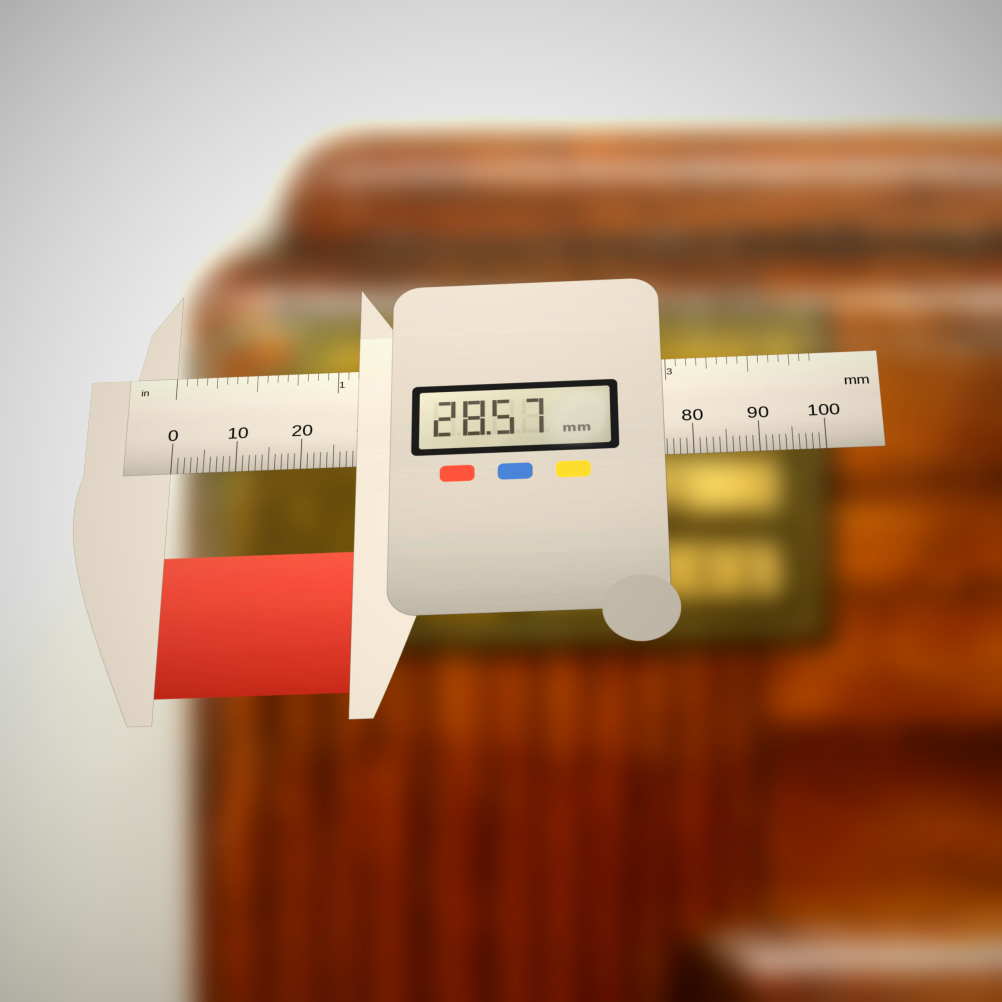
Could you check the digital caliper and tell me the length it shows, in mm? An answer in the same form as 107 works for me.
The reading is 28.57
